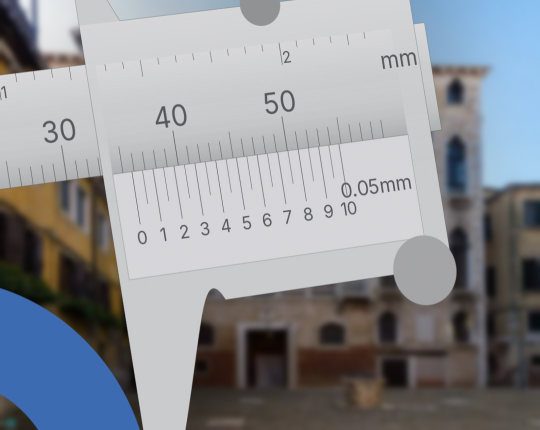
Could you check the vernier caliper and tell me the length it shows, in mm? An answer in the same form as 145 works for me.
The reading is 35.8
